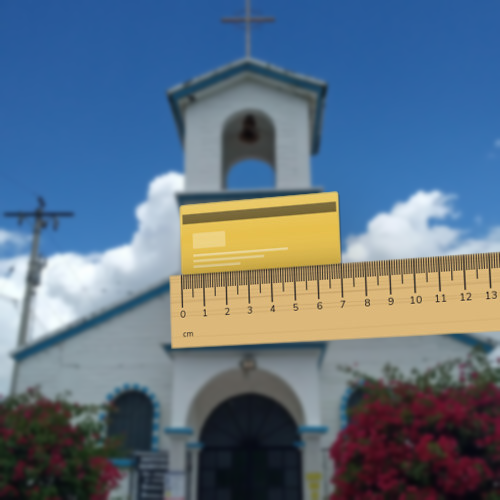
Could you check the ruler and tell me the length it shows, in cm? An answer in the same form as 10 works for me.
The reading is 7
